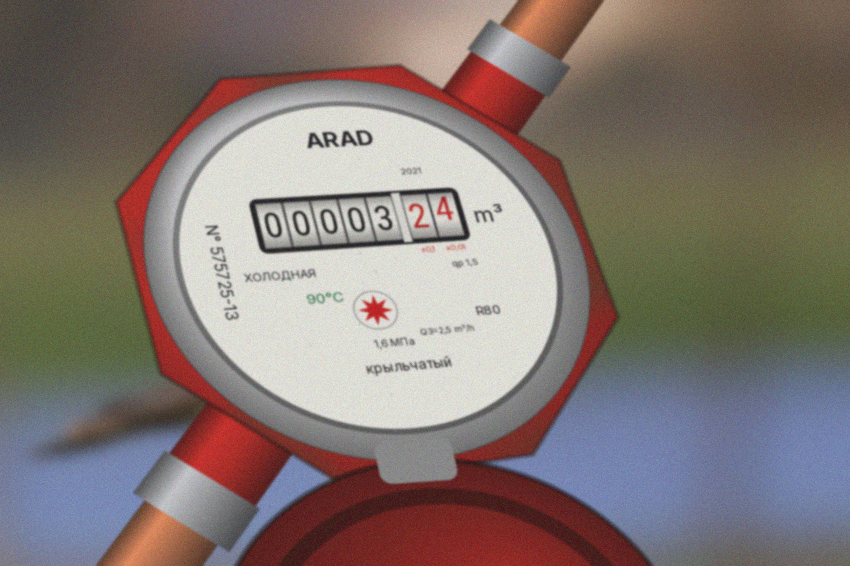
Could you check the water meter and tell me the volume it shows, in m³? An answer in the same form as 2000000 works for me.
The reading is 3.24
